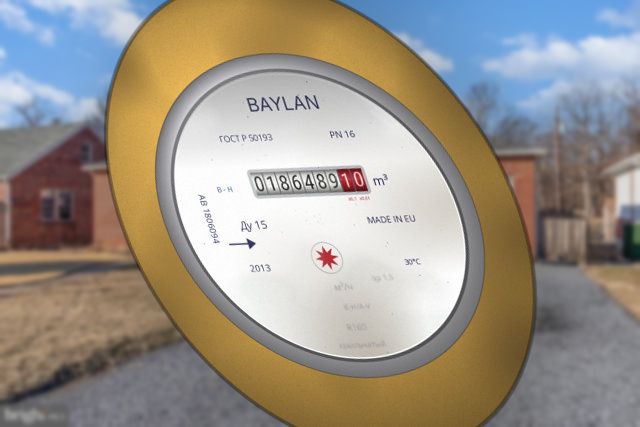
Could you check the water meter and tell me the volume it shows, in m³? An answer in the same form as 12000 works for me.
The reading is 186489.10
